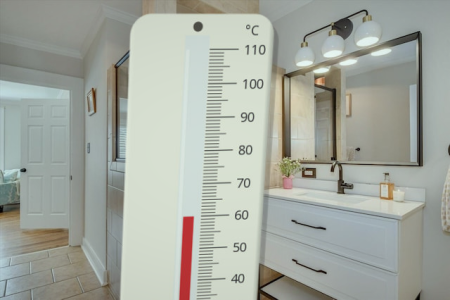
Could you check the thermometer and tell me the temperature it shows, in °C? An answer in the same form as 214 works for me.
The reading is 60
